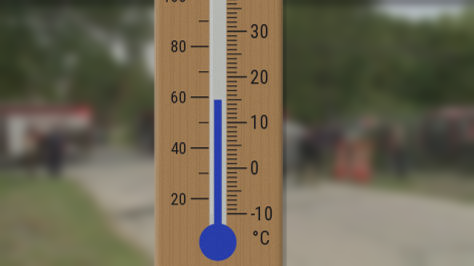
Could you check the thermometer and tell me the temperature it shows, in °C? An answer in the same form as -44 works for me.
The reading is 15
